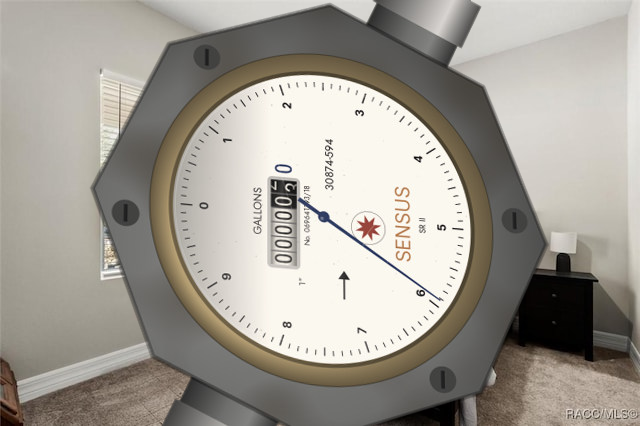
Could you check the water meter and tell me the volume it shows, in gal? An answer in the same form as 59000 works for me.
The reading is 25.9
